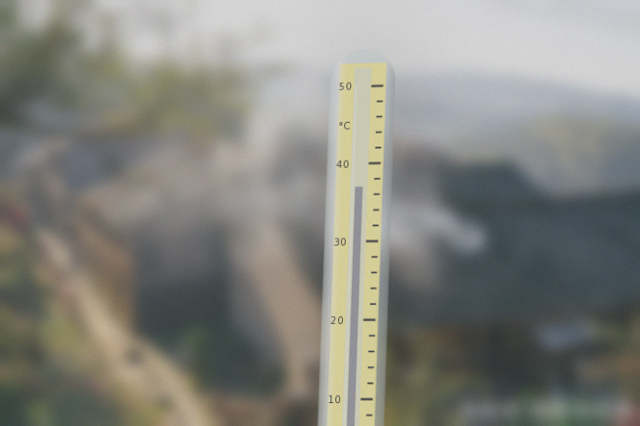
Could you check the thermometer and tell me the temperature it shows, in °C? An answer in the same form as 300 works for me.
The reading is 37
